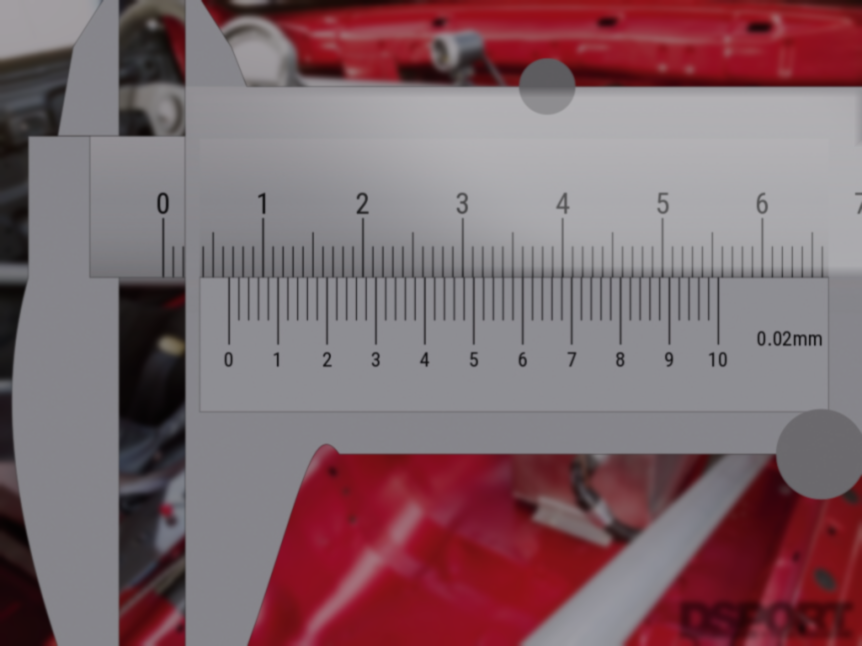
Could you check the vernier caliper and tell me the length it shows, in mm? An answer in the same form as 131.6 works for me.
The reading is 6.6
